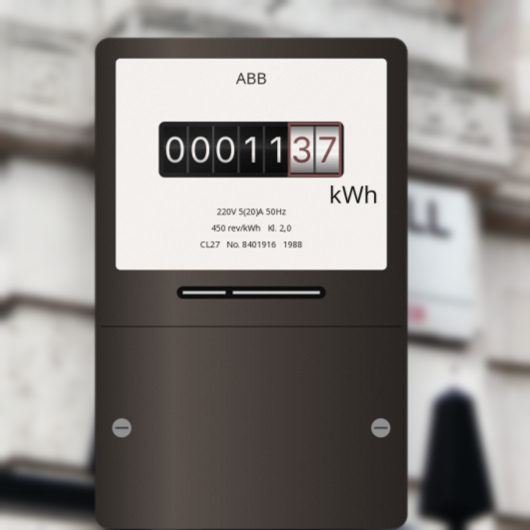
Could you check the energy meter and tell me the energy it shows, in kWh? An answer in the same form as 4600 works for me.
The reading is 11.37
